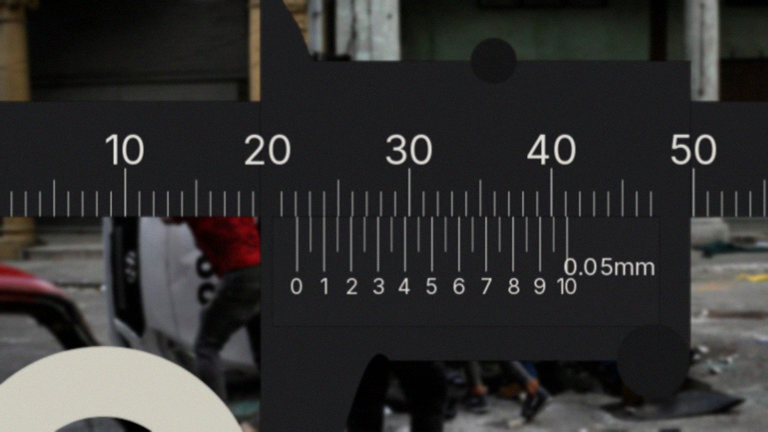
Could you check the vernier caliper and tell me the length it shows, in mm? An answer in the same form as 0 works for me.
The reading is 22.1
